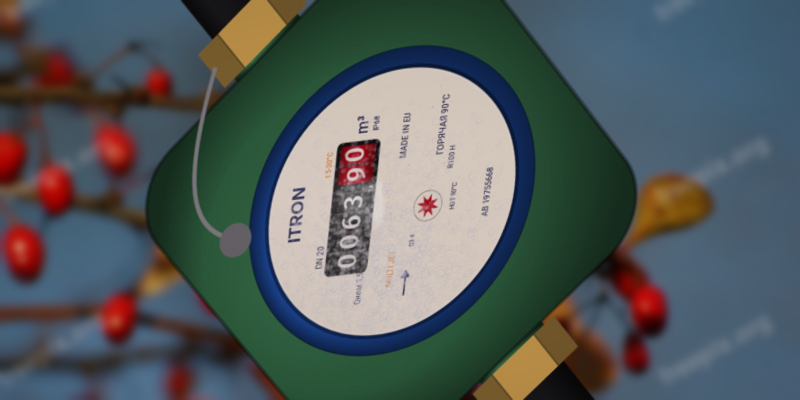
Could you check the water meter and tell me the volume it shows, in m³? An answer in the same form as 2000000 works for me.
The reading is 63.90
